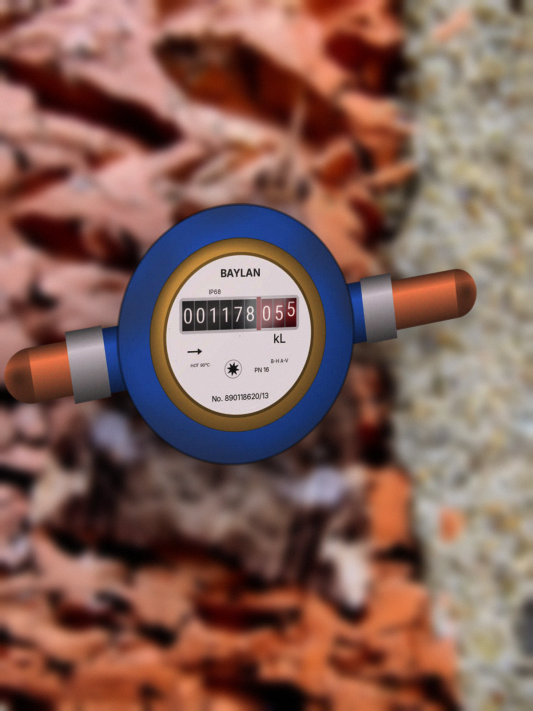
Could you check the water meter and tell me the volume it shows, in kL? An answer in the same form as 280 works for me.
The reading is 1178.055
